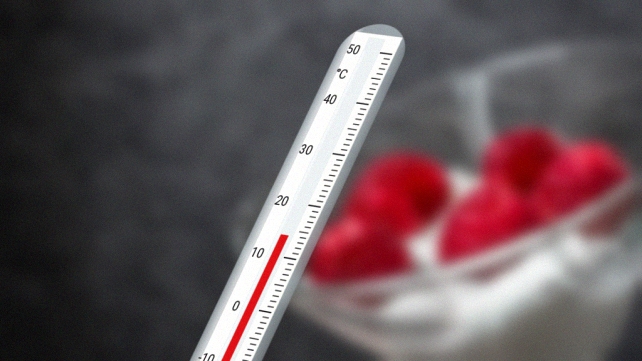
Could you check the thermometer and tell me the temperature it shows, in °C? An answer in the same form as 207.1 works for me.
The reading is 14
